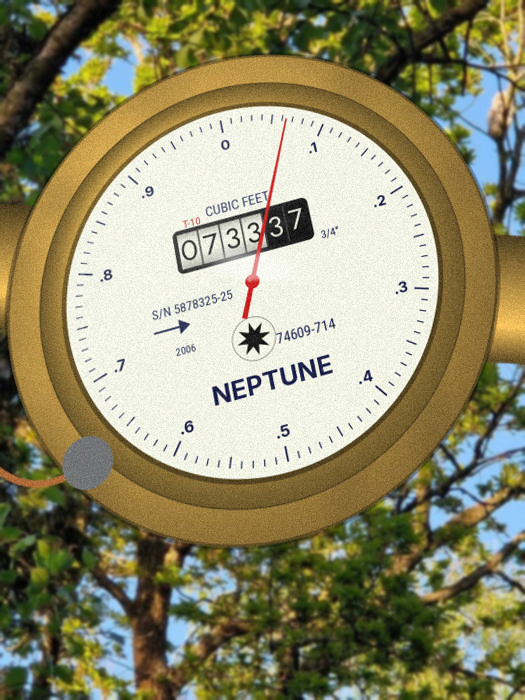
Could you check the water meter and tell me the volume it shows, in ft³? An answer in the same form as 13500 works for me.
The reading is 73337.06
